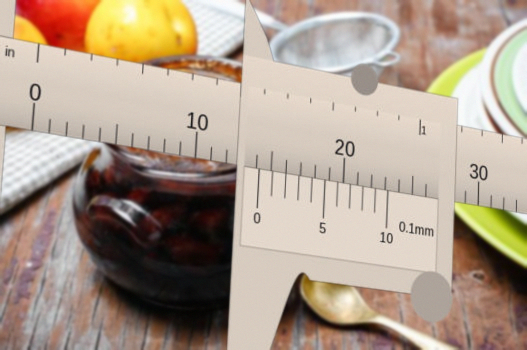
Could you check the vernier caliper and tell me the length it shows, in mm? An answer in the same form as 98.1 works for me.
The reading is 14.2
